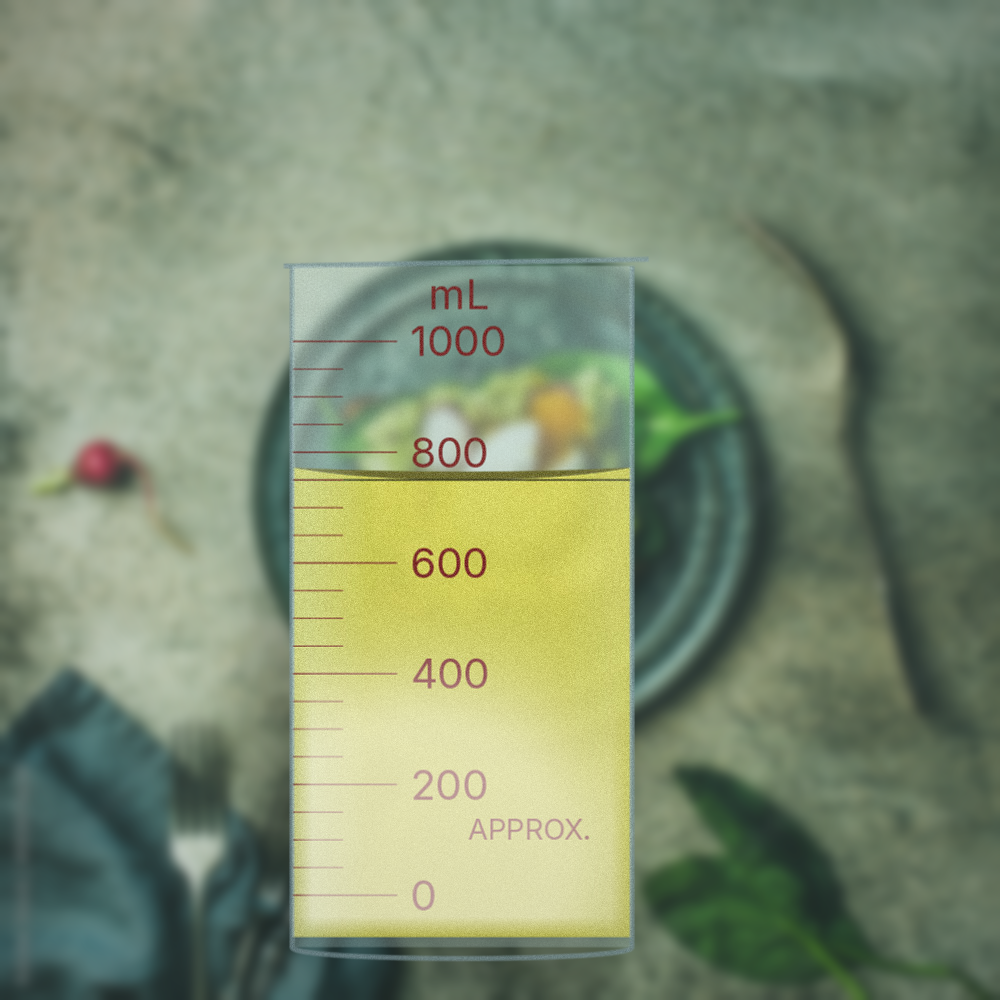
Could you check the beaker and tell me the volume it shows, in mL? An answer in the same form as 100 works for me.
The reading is 750
